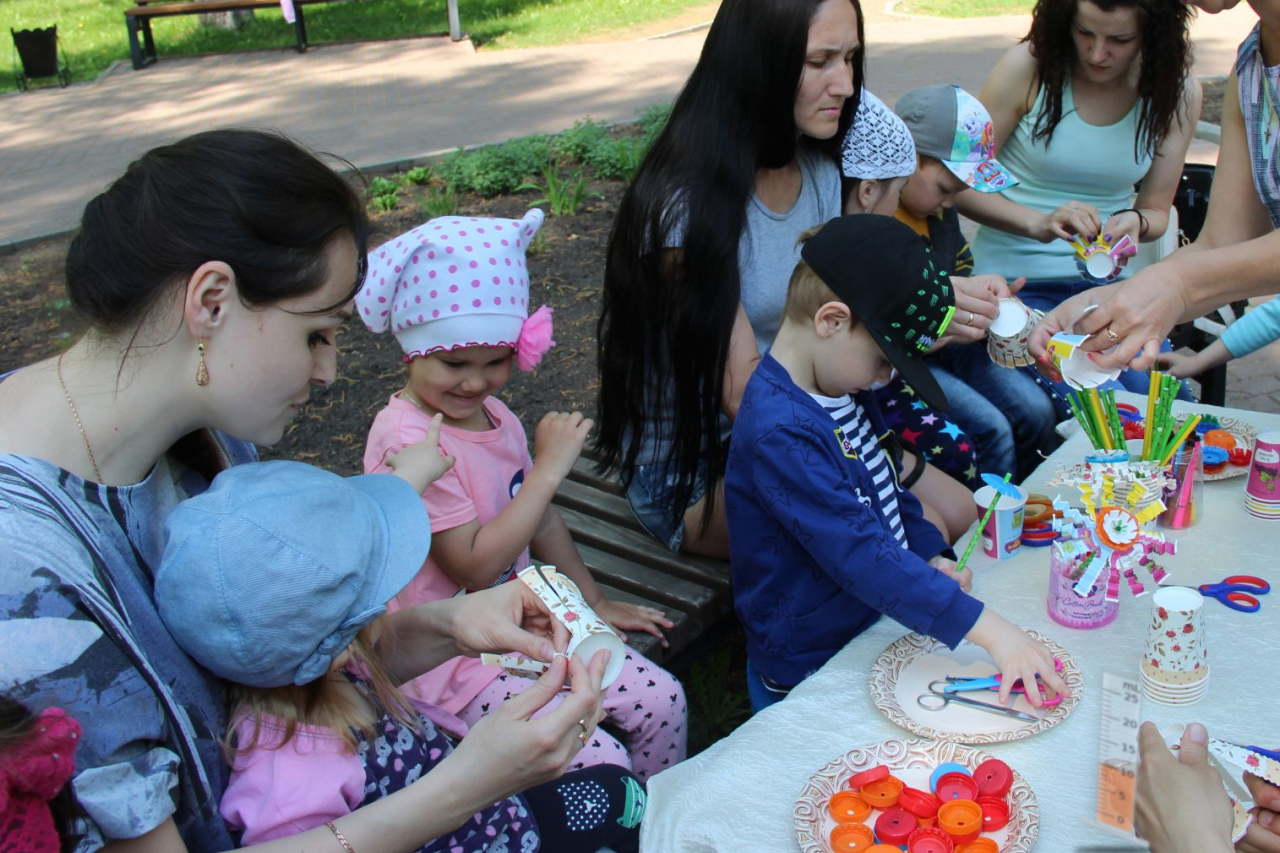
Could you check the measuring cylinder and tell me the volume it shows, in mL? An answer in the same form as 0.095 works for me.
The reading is 10
